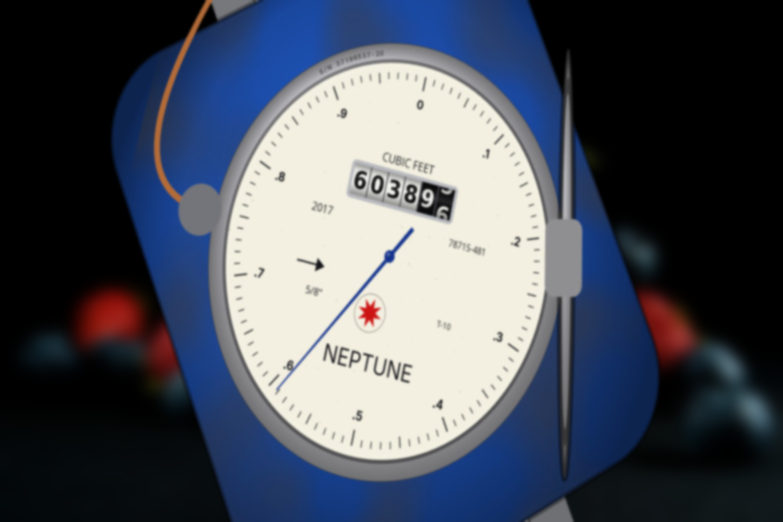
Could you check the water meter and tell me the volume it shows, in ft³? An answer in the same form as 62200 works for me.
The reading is 603895.59
